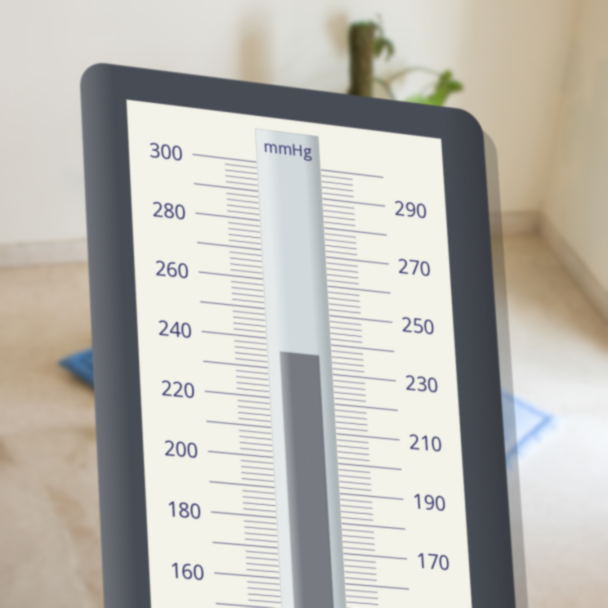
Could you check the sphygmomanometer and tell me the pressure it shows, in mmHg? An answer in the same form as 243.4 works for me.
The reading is 236
